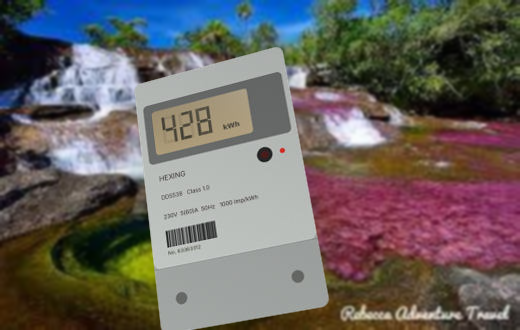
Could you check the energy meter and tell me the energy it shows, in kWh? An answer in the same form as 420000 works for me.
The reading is 428
